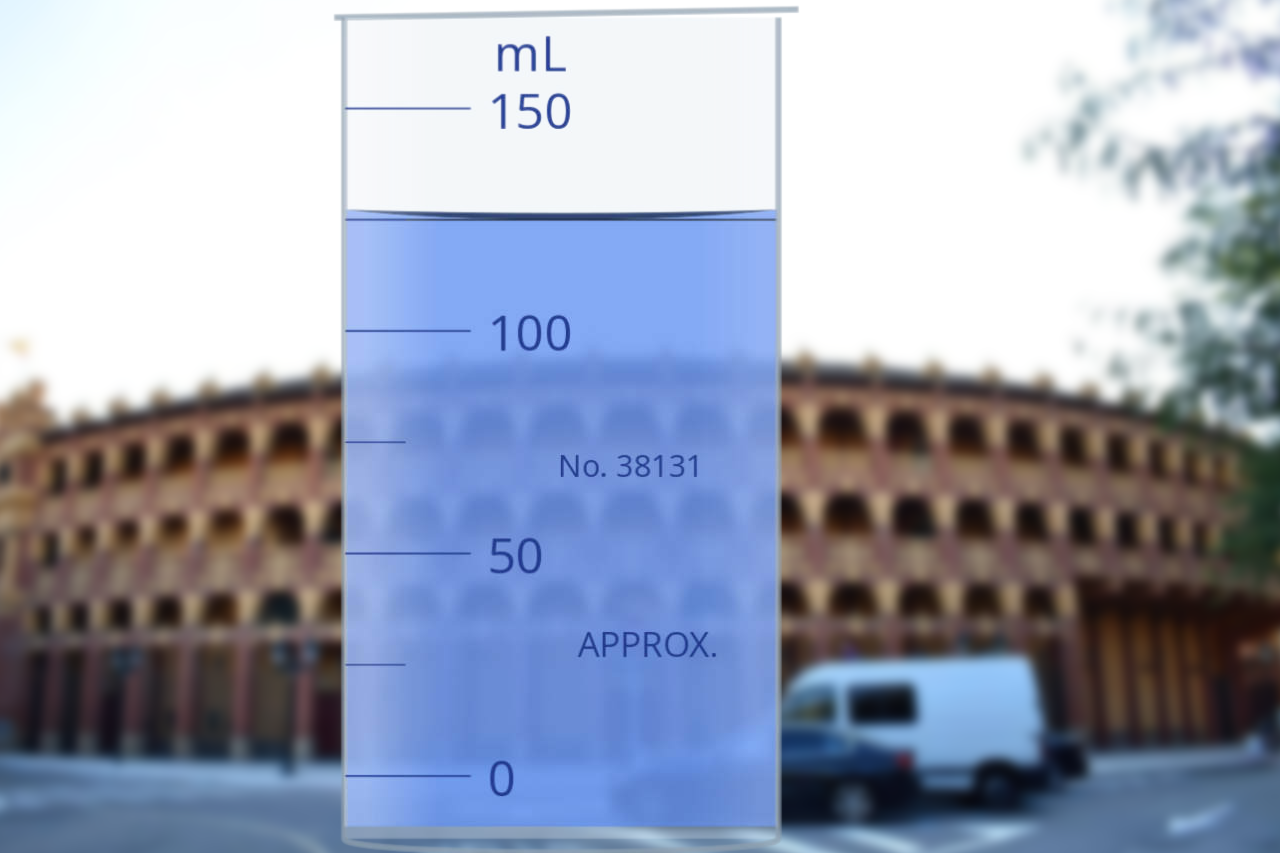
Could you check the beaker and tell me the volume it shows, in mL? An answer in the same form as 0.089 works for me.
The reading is 125
